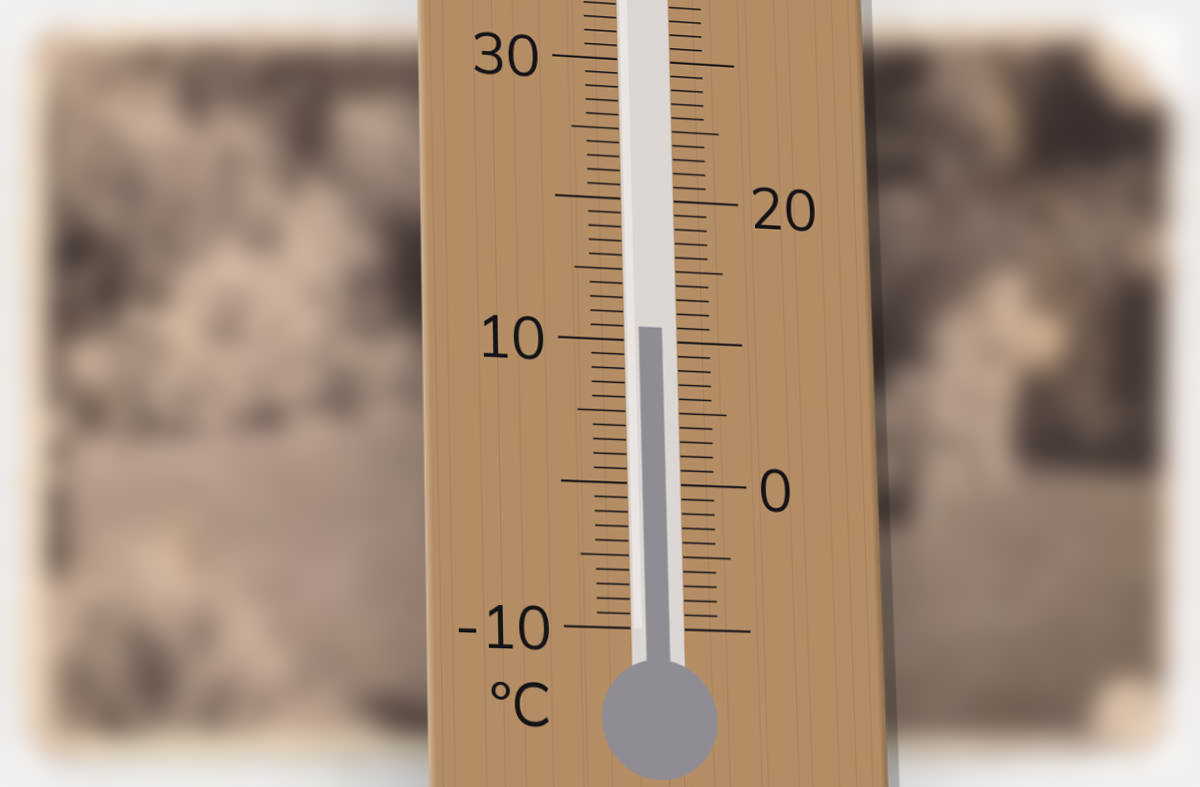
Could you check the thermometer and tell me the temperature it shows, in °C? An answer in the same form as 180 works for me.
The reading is 11
